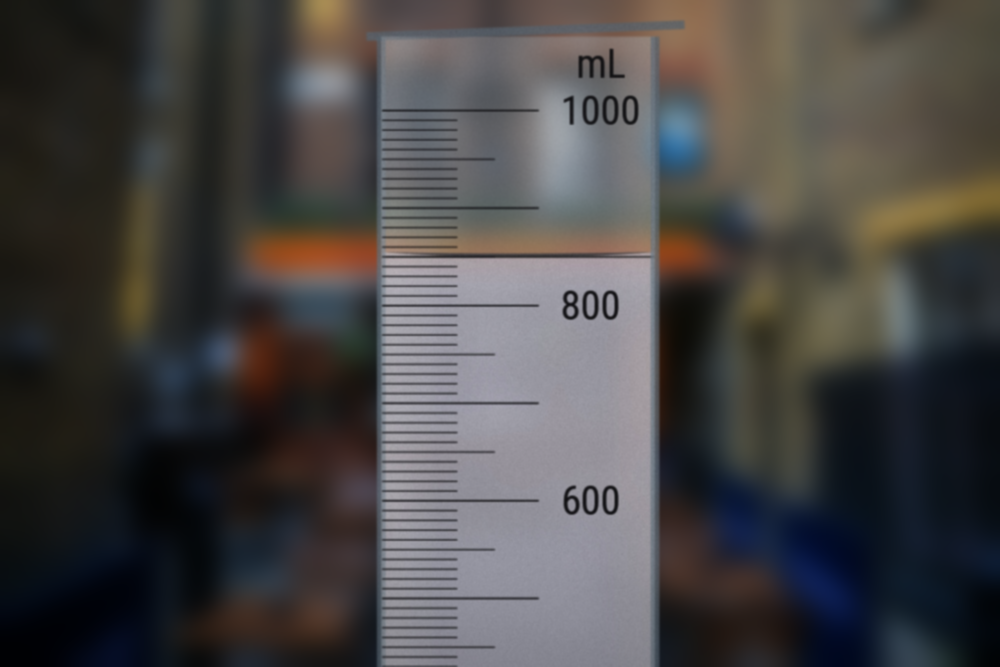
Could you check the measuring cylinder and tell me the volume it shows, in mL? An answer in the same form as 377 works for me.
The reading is 850
